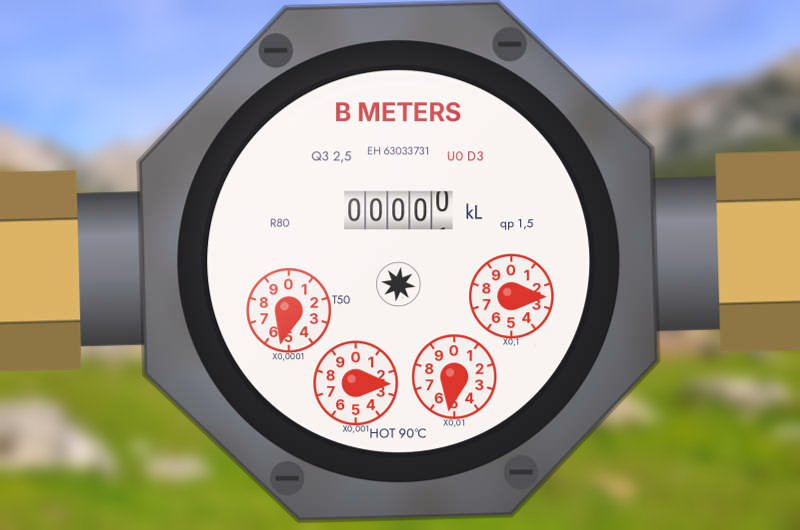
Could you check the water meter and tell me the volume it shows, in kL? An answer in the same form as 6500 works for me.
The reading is 0.2525
